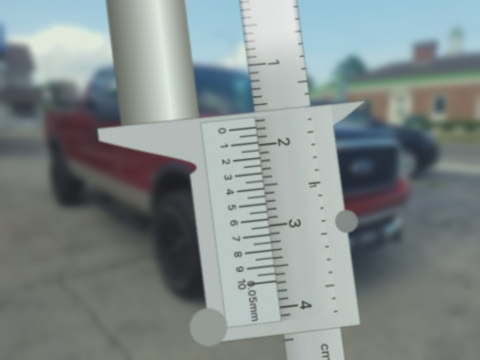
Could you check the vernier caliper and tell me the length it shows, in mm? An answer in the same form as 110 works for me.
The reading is 17.8
